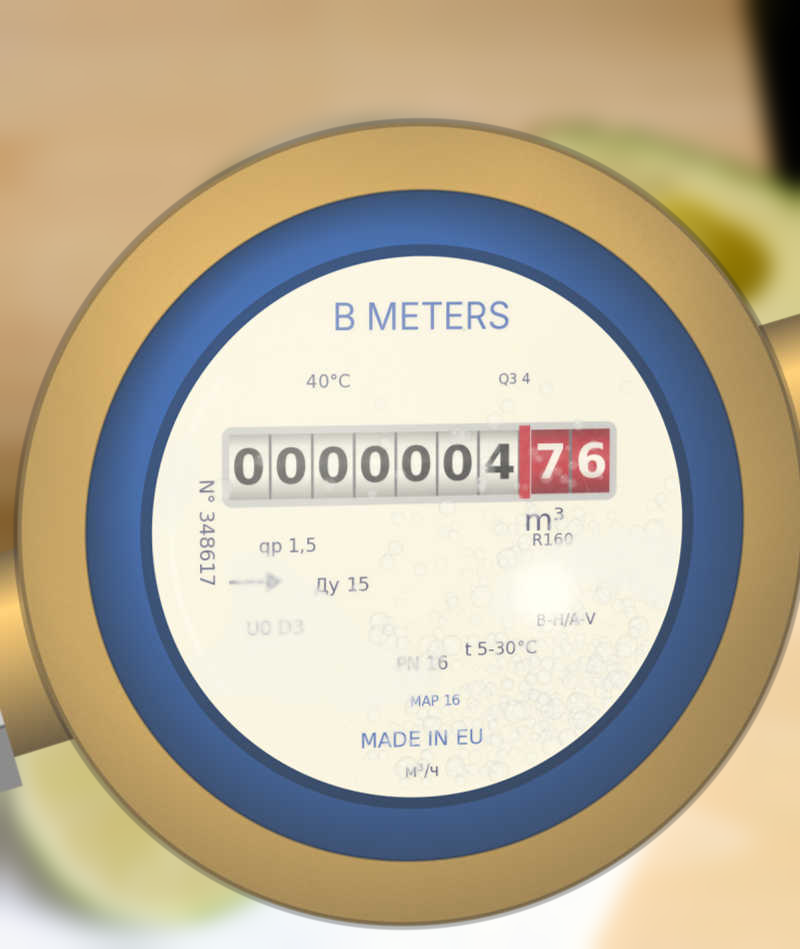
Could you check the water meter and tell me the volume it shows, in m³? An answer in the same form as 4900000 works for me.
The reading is 4.76
